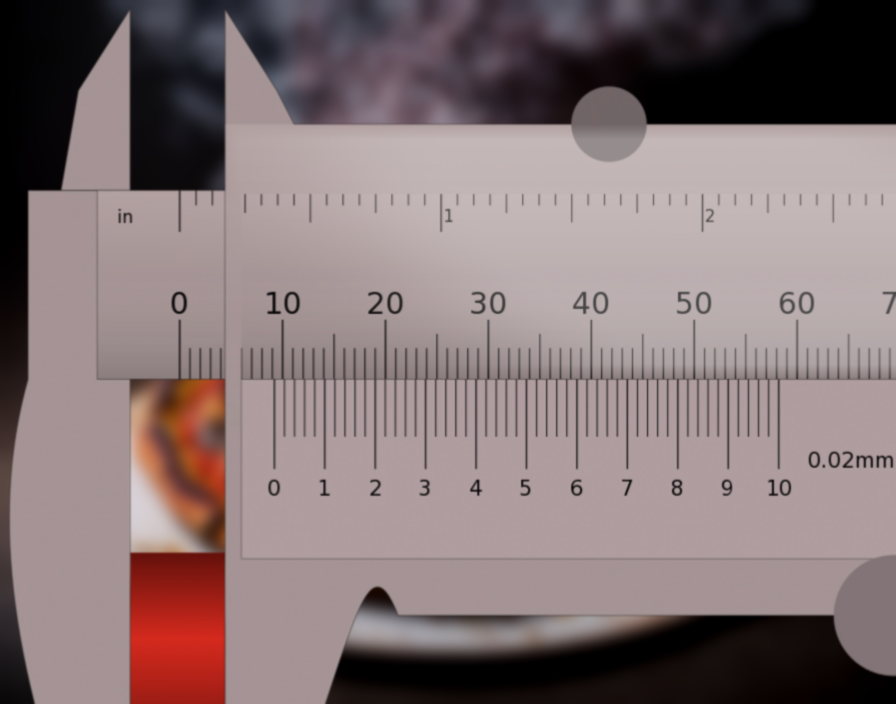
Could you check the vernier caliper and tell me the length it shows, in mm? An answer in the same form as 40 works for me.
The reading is 9.2
